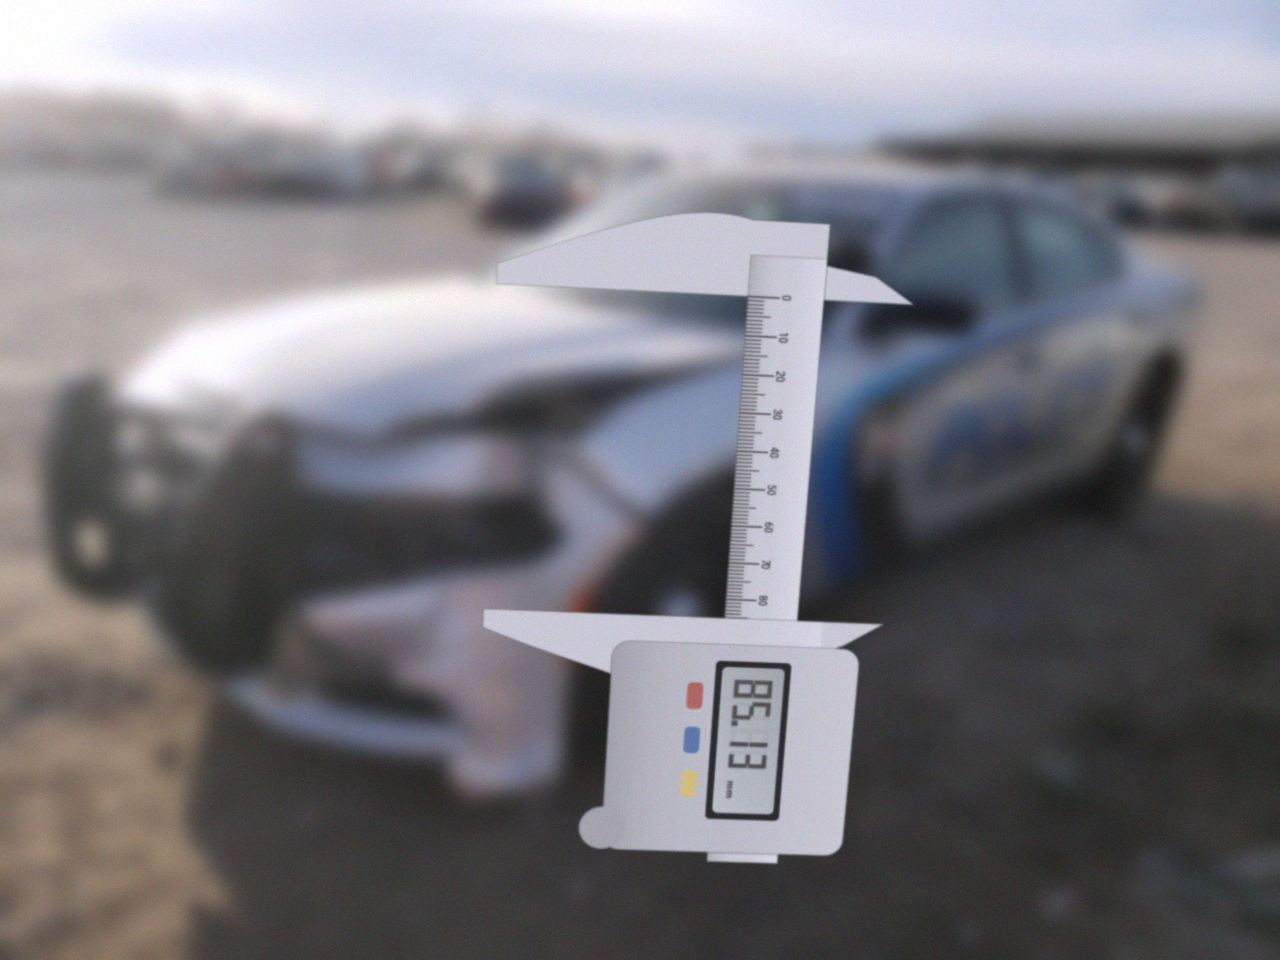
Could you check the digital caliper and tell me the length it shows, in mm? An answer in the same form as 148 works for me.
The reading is 85.13
